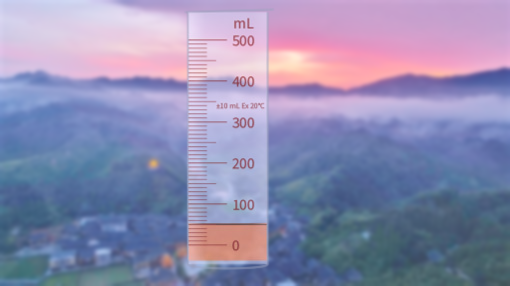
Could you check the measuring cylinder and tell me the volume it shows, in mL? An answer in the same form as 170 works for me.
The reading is 50
